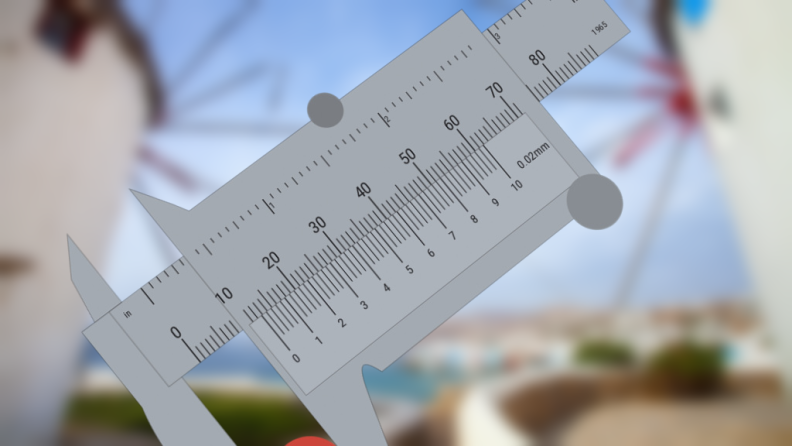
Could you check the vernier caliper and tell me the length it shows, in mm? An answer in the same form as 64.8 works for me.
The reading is 12.8
